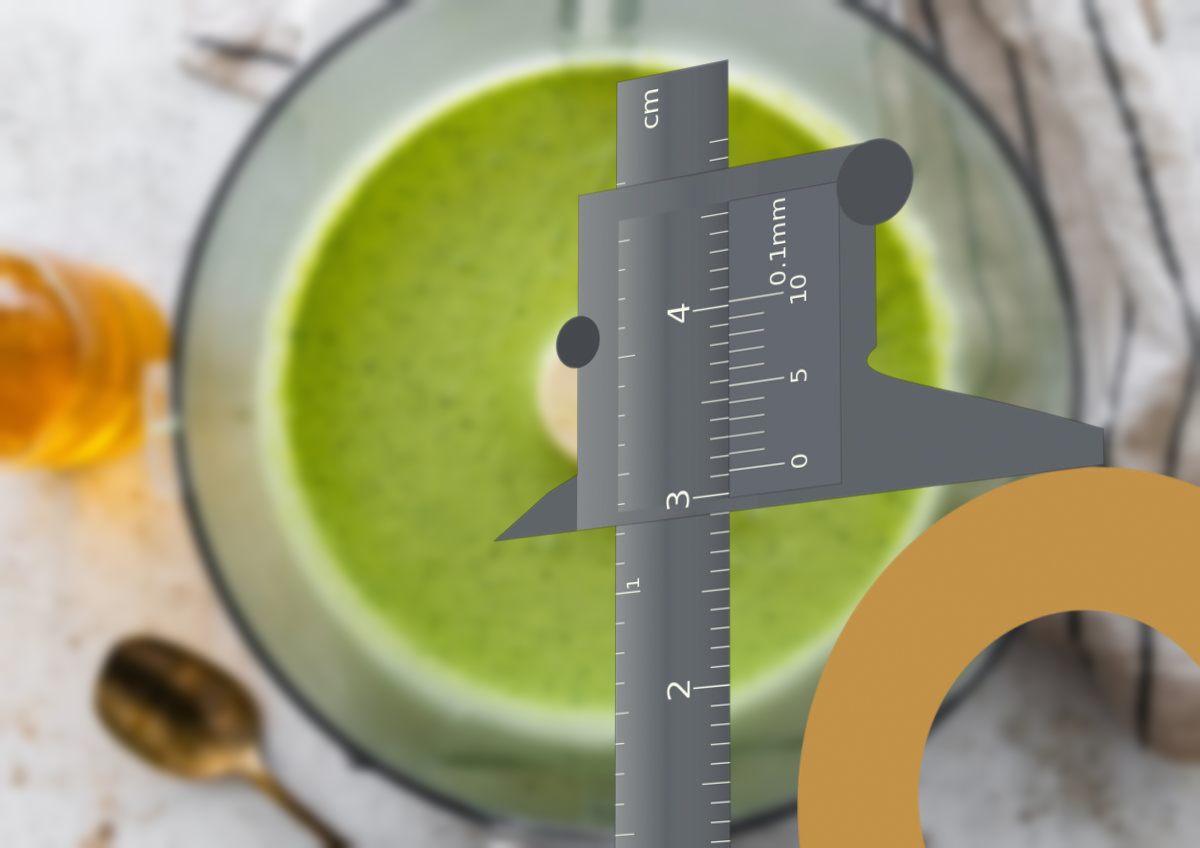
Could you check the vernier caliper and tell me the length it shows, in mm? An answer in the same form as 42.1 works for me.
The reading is 31.2
